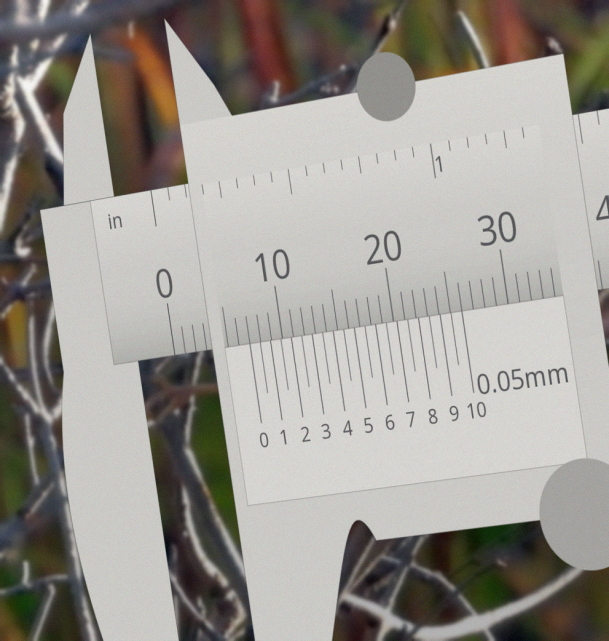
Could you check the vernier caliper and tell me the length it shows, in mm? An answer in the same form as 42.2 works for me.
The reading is 7.0
